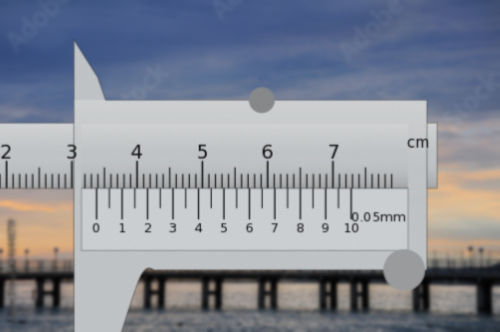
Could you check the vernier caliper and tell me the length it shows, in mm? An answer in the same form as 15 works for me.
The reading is 33.8
